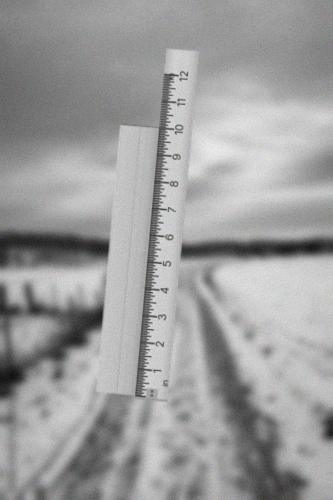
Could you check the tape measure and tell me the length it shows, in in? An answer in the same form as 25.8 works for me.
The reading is 10
